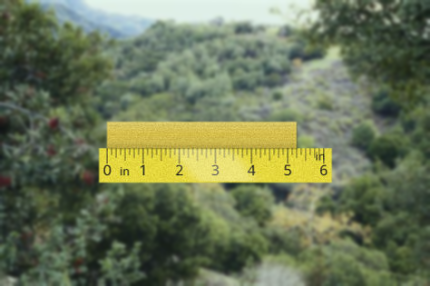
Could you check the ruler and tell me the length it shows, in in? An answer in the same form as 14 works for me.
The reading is 5.25
